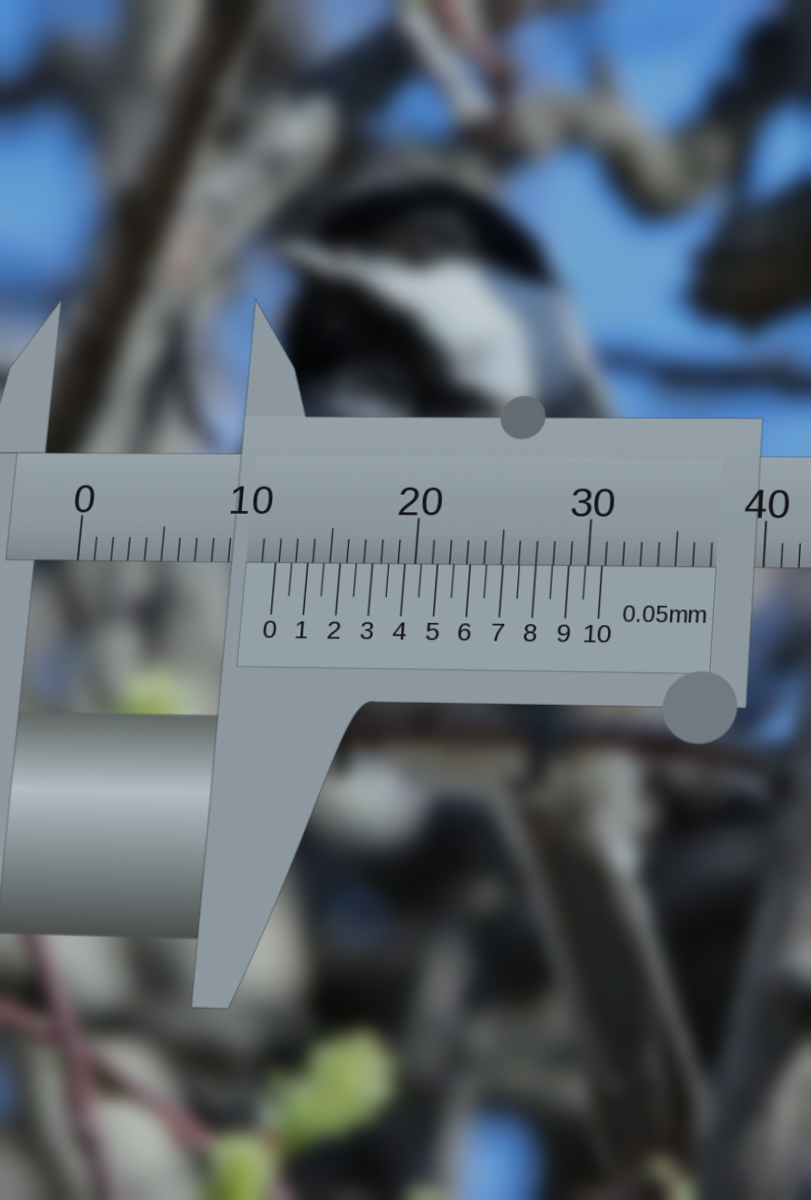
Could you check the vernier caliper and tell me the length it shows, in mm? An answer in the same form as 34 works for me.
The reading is 11.8
